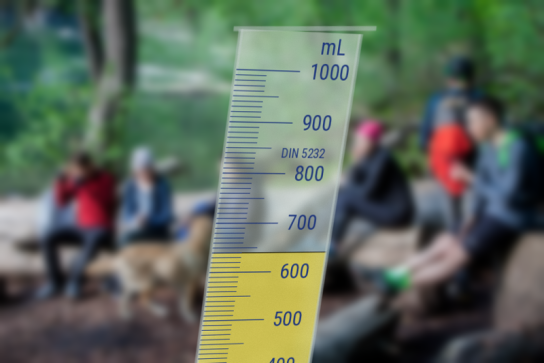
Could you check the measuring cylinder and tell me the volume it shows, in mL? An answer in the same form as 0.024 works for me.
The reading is 640
